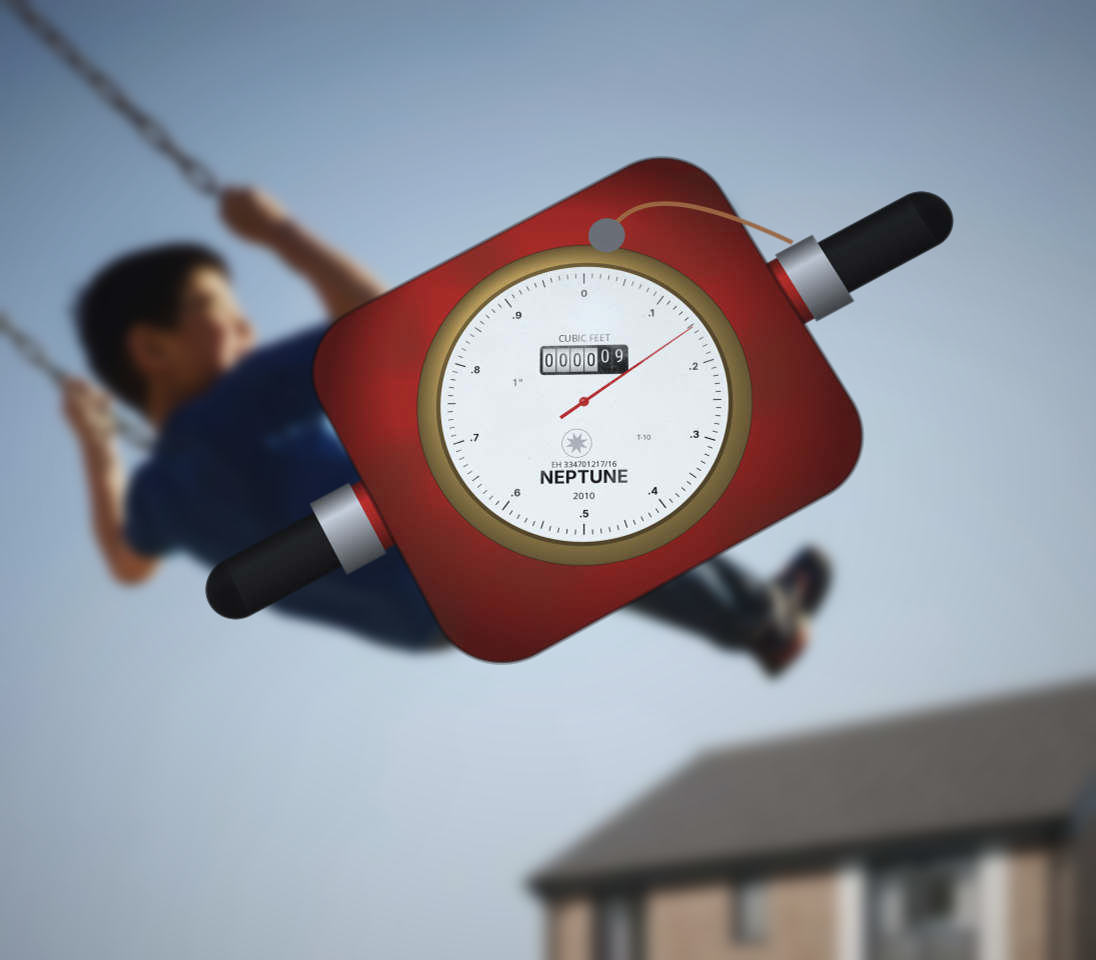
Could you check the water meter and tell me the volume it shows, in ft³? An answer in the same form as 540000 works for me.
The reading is 9.15
